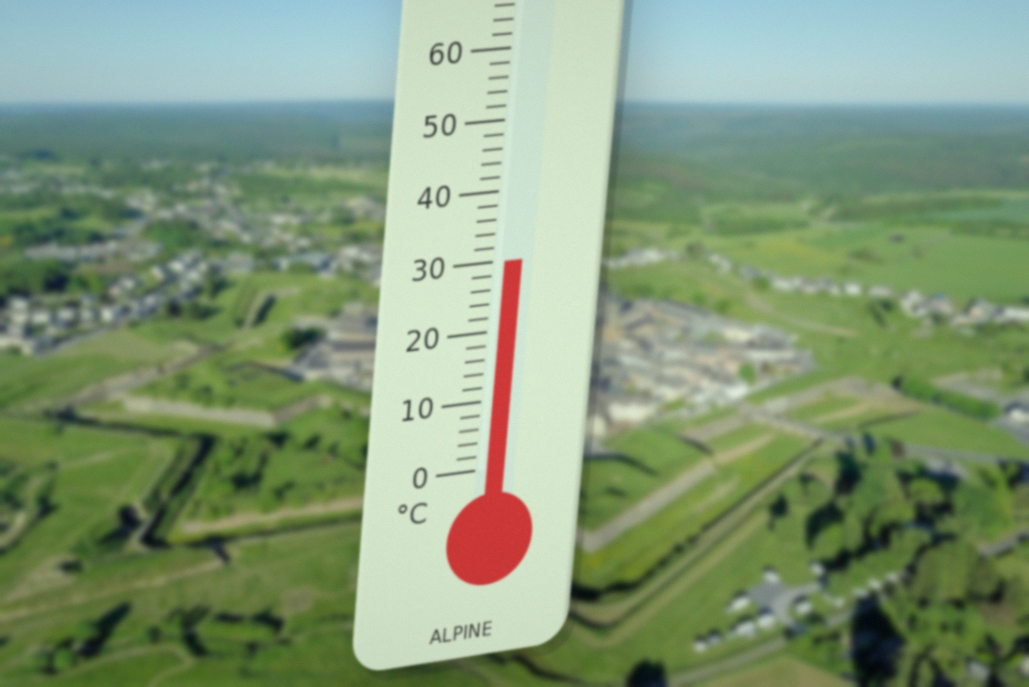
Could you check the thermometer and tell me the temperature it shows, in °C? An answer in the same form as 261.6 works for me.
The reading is 30
